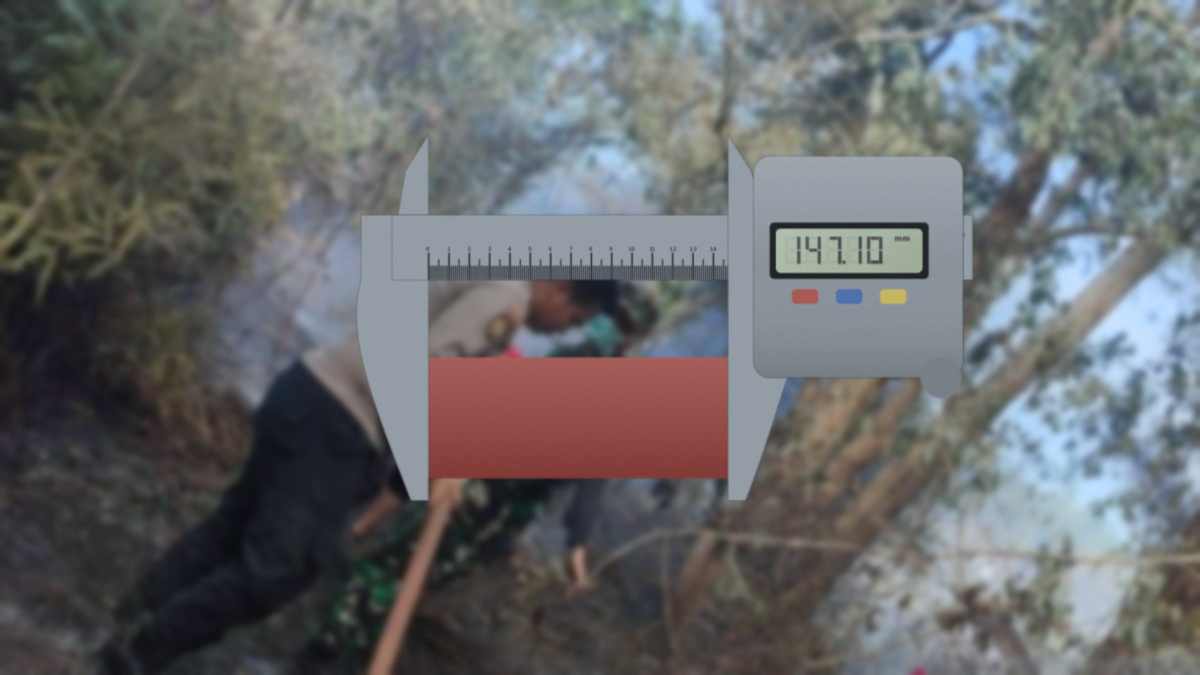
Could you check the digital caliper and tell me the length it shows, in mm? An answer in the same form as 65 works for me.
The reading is 147.10
